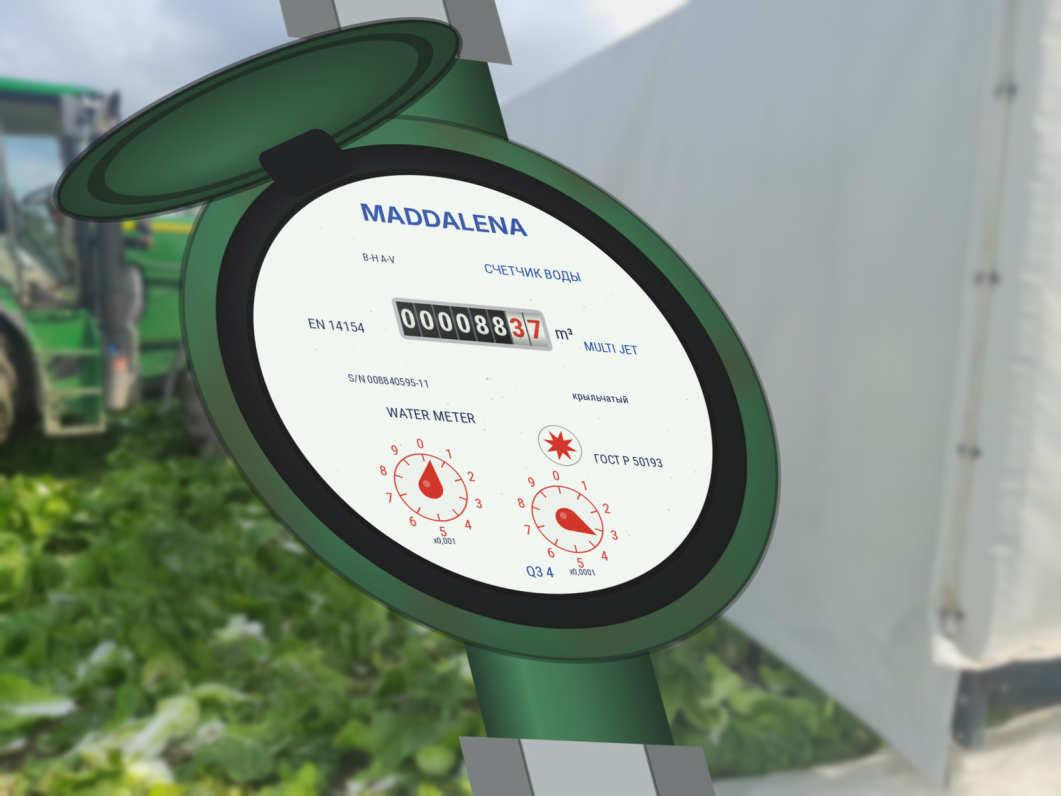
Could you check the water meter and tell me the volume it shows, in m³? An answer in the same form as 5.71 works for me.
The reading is 88.3703
